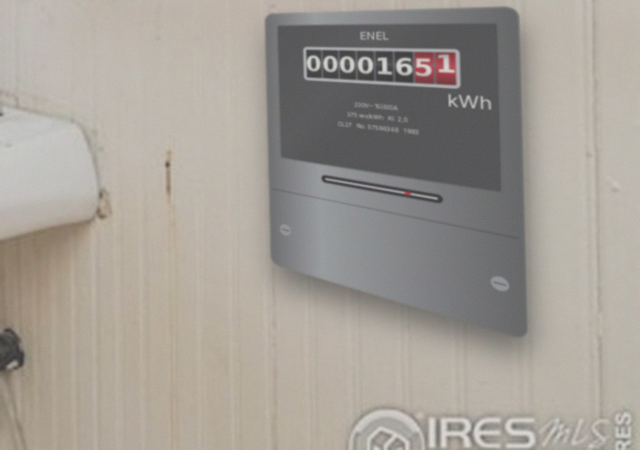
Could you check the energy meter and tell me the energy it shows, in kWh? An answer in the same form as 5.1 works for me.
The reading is 16.51
